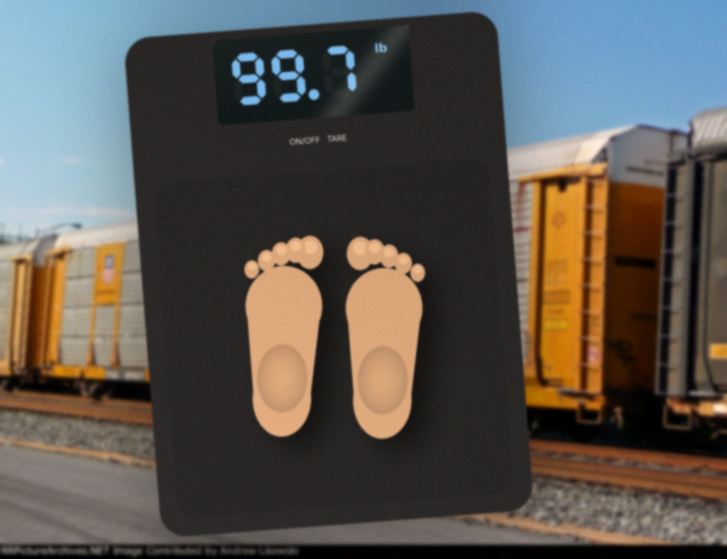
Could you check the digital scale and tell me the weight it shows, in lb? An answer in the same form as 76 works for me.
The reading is 99.7
